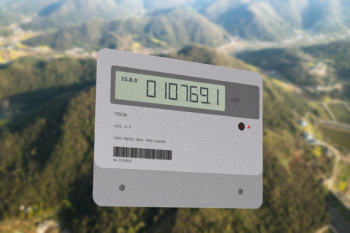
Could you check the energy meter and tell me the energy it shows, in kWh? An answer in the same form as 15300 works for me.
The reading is 10769.1
